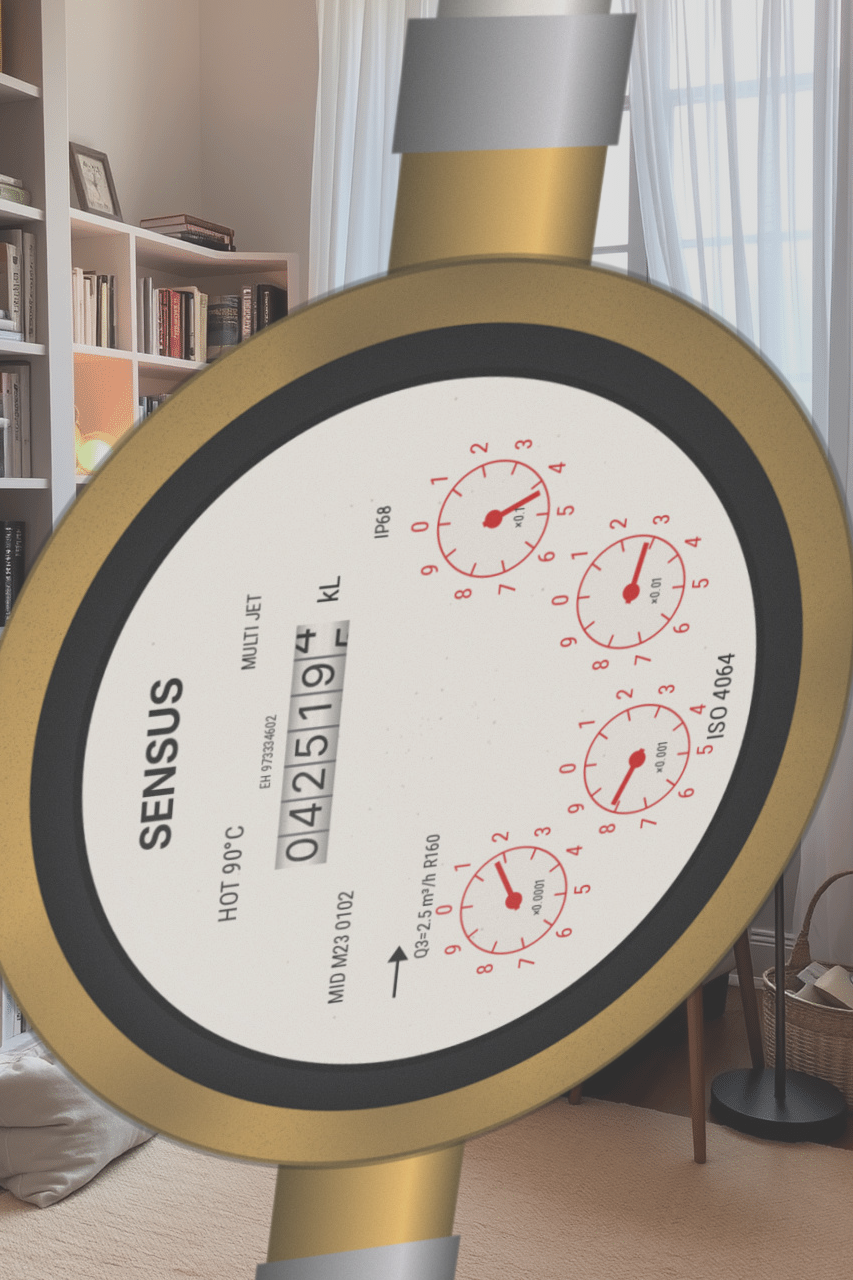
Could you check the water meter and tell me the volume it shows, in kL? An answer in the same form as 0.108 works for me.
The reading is 425194.4281
